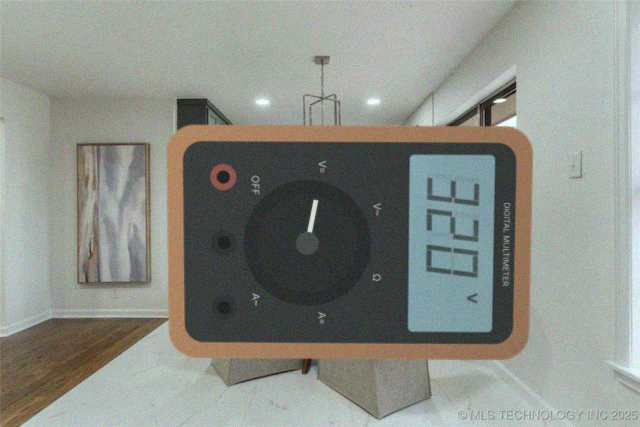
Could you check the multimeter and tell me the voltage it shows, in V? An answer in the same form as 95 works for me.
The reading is 320
